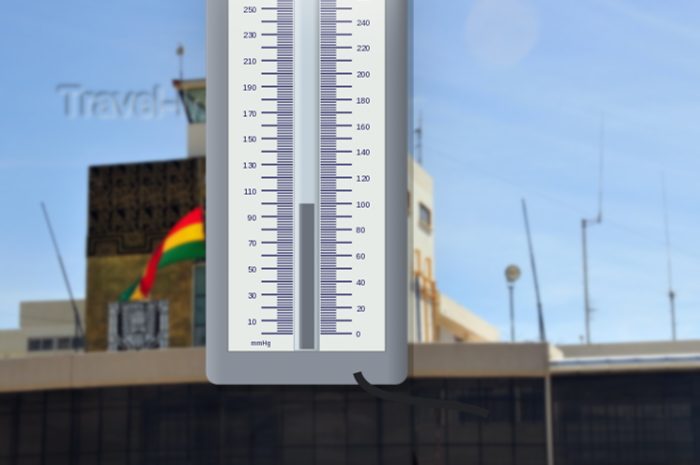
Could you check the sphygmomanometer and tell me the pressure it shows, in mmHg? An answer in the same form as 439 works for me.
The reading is 100
